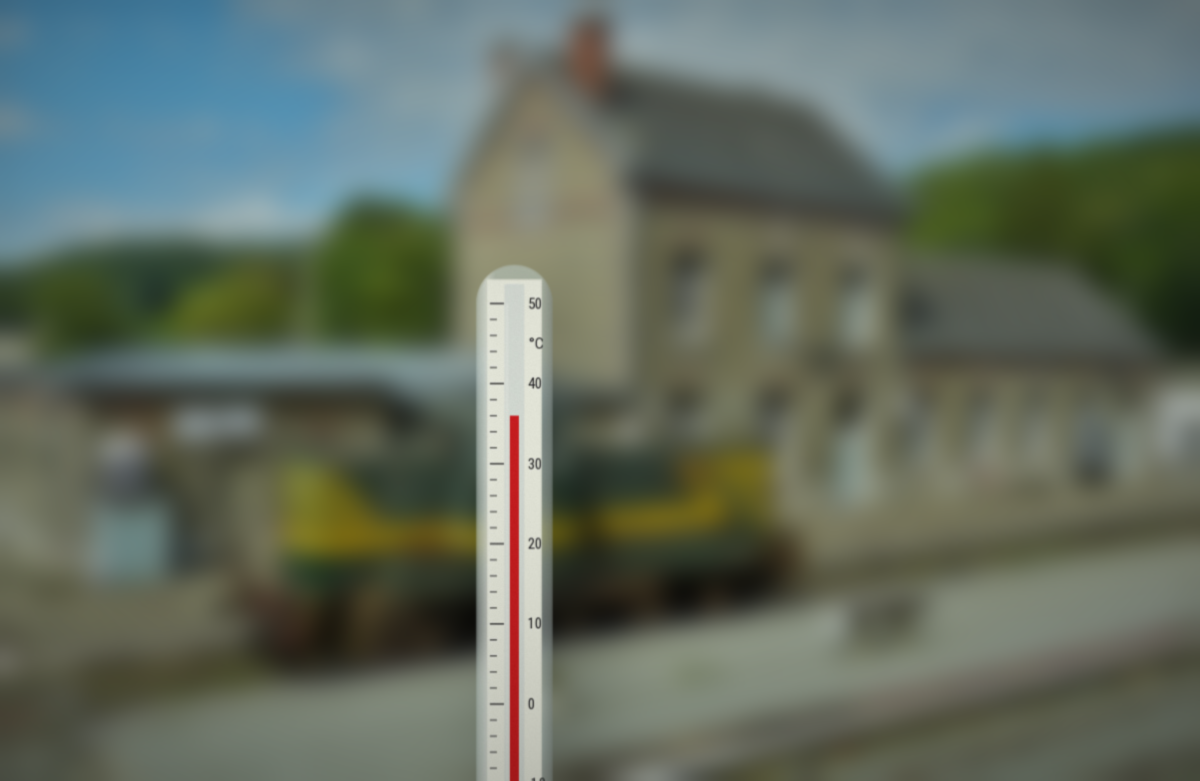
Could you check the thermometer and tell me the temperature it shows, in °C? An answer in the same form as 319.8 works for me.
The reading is 36
